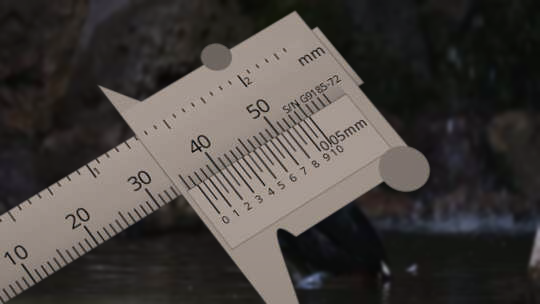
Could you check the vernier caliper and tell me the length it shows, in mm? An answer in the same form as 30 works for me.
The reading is 36.2
